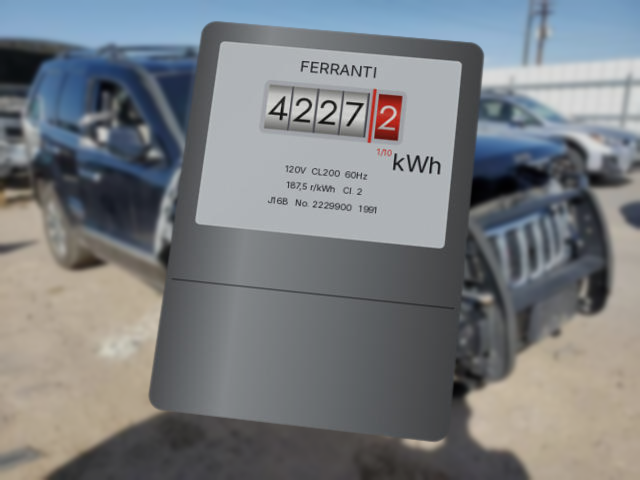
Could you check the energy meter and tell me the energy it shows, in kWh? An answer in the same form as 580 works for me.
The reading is 4227.2
